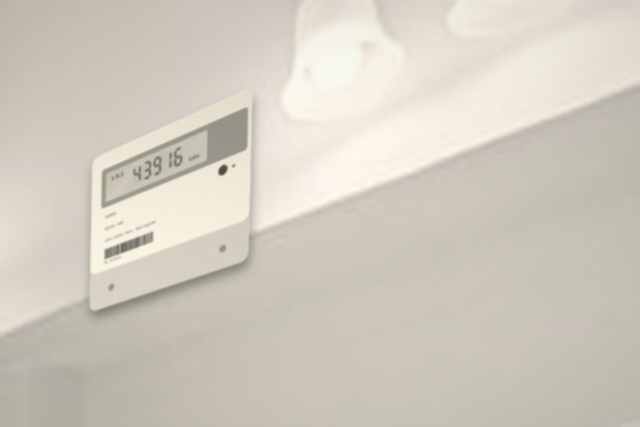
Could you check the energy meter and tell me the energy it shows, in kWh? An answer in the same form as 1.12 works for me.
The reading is 43916
